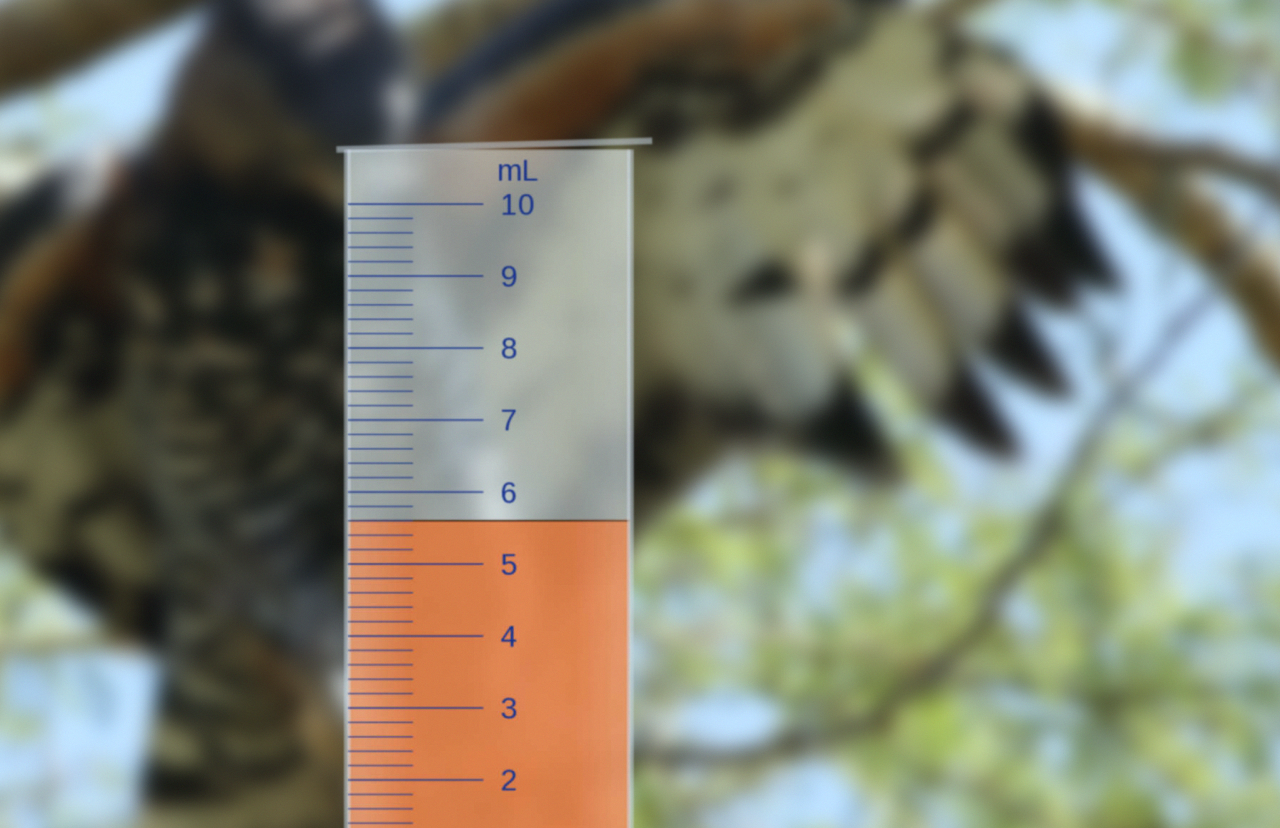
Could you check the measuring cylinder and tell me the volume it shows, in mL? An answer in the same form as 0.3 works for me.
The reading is 5.6
